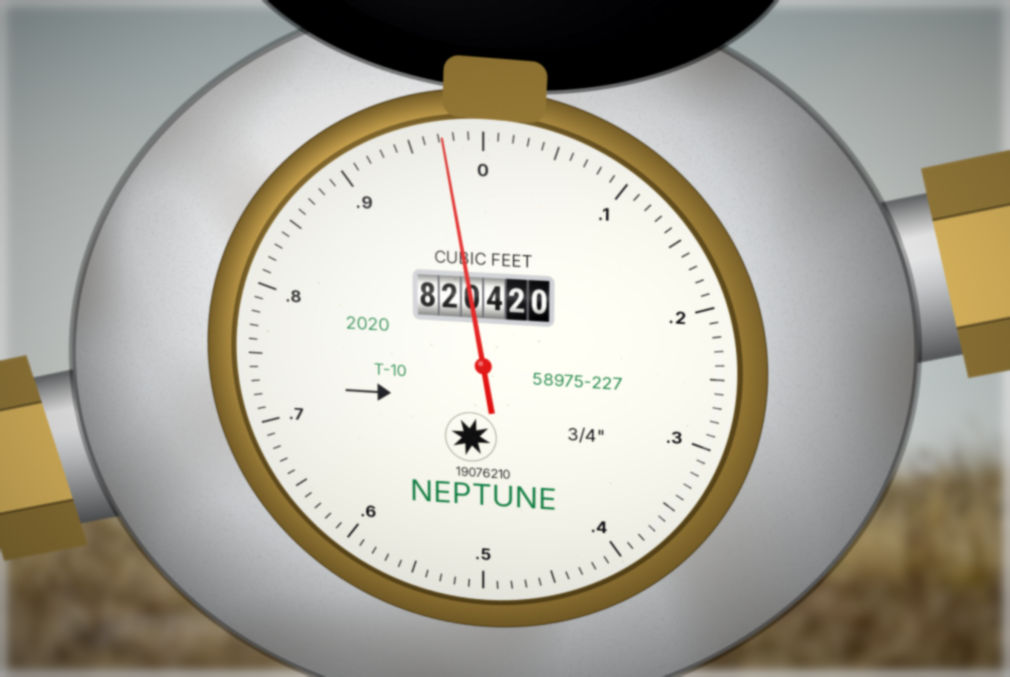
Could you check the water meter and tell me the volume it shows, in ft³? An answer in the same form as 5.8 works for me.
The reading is 820419.97
